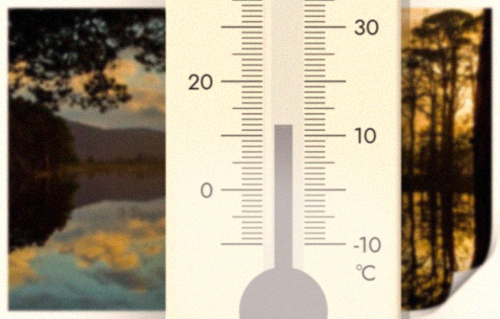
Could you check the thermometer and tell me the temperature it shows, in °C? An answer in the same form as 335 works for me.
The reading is 12
